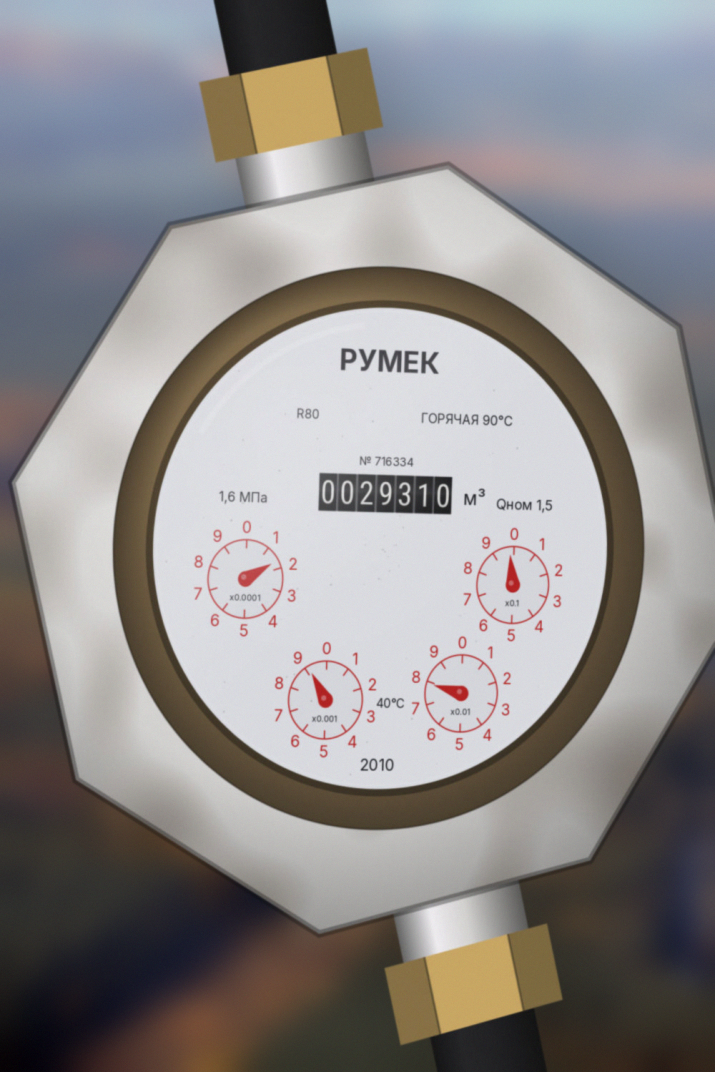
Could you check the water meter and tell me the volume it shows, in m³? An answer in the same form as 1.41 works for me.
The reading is 29309.9791
